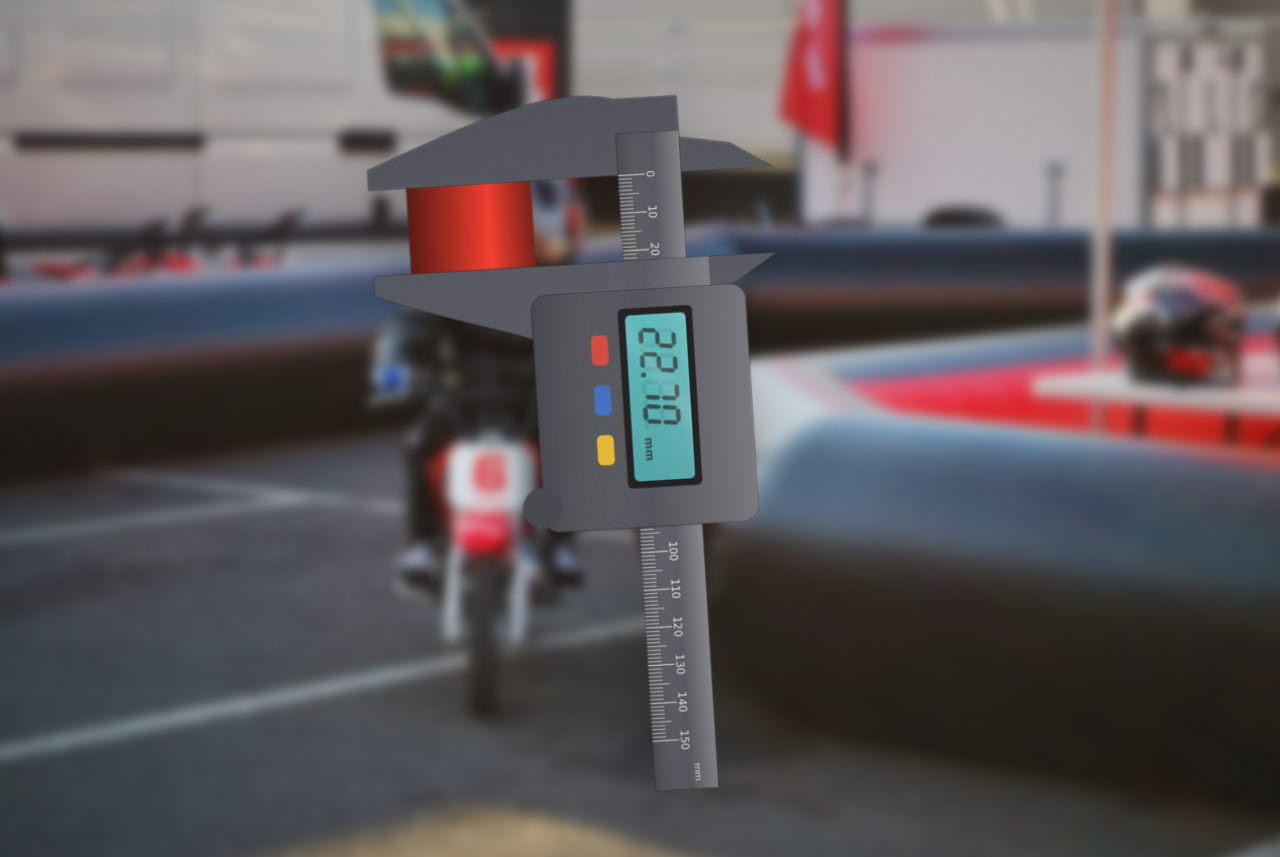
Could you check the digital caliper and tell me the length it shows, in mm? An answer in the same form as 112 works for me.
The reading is 22.70
